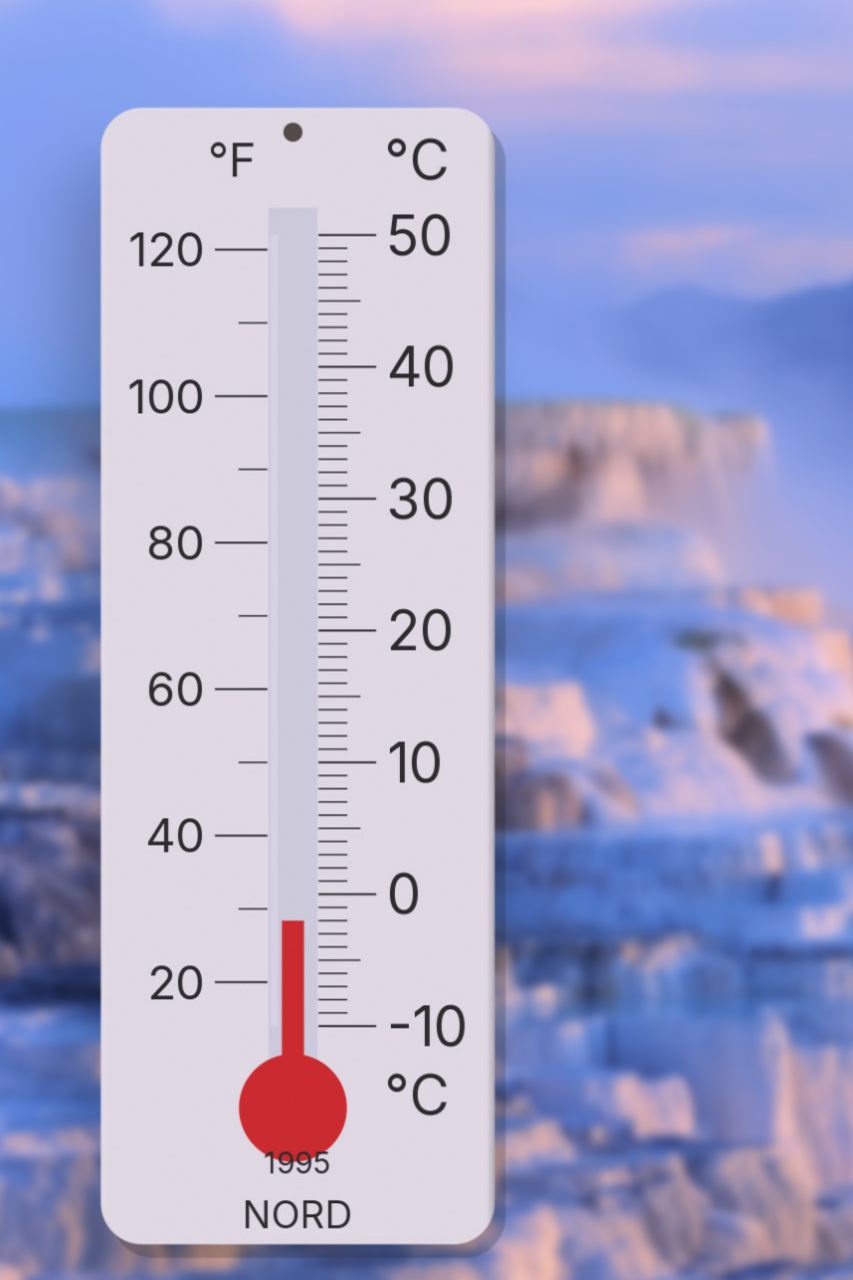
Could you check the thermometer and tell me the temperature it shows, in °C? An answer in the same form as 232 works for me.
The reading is -2
